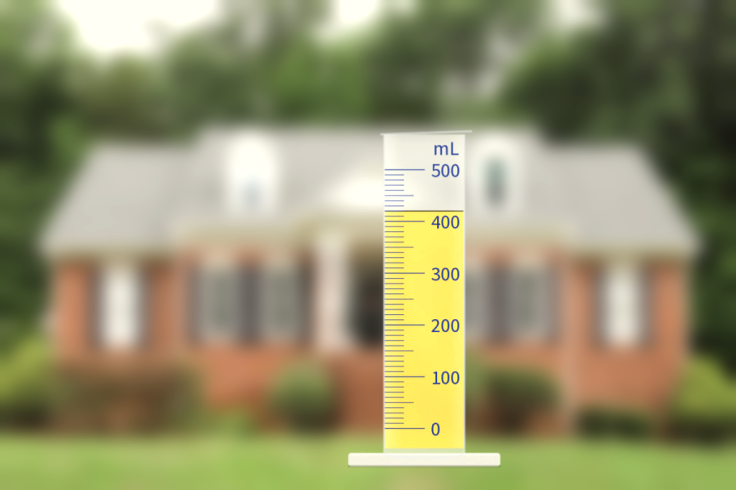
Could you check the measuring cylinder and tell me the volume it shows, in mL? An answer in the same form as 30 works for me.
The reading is 420
